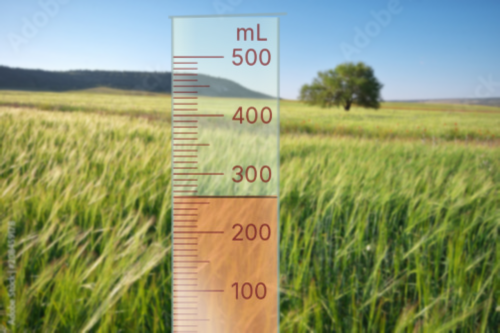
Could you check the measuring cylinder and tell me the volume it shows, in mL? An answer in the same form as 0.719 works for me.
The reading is 260
